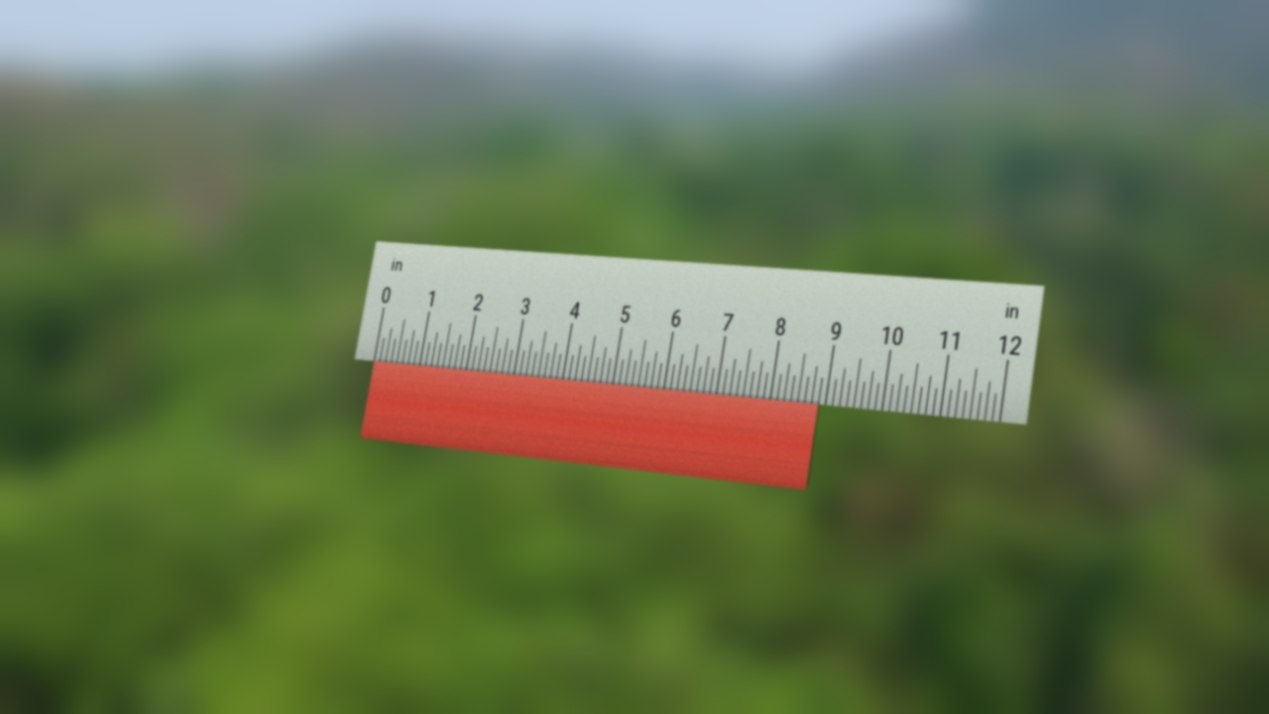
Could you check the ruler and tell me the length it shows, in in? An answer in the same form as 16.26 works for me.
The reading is 8.875
